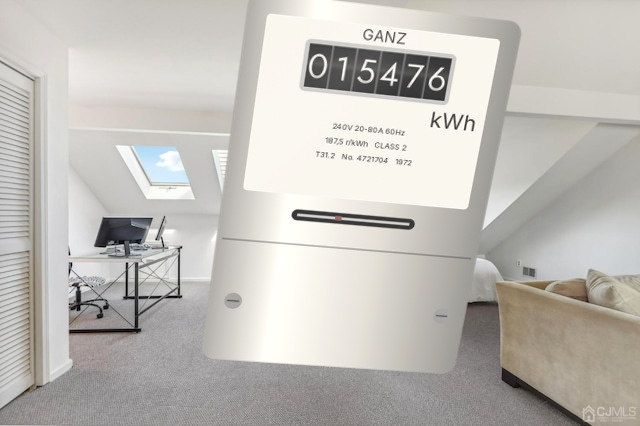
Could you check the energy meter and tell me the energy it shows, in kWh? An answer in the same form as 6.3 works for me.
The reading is 15476
